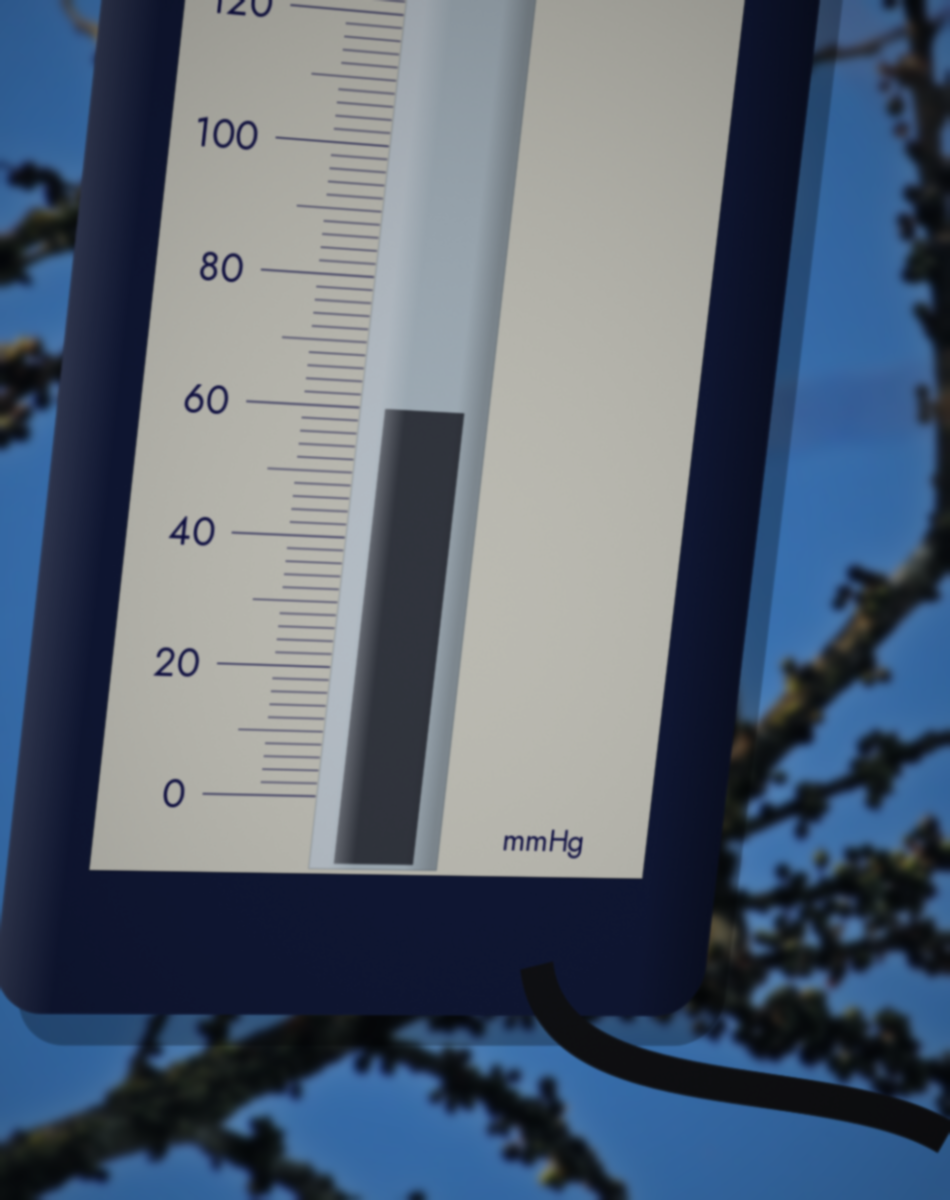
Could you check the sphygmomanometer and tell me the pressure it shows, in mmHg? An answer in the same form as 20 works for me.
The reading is 60
